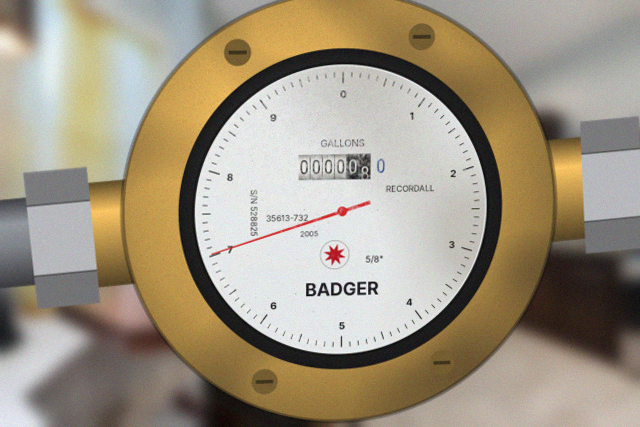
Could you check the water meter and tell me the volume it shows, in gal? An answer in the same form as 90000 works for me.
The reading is 77.0
